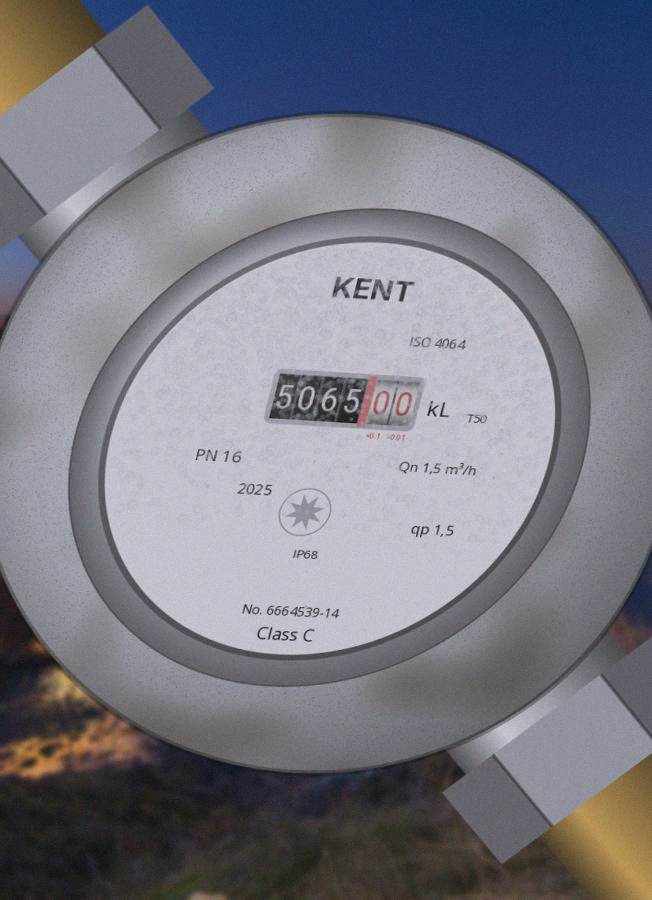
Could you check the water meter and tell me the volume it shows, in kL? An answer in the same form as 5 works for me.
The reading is 5065.00
